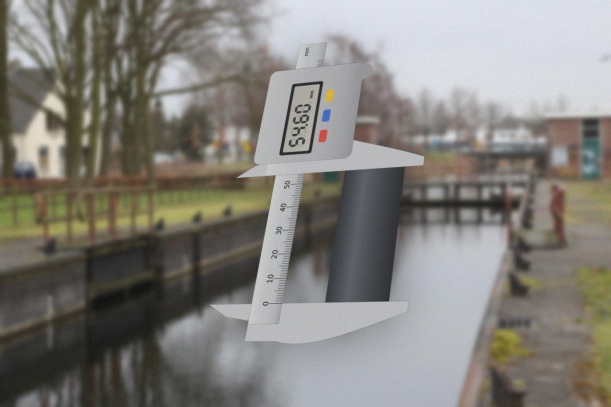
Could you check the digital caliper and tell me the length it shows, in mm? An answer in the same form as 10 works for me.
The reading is 54.60
